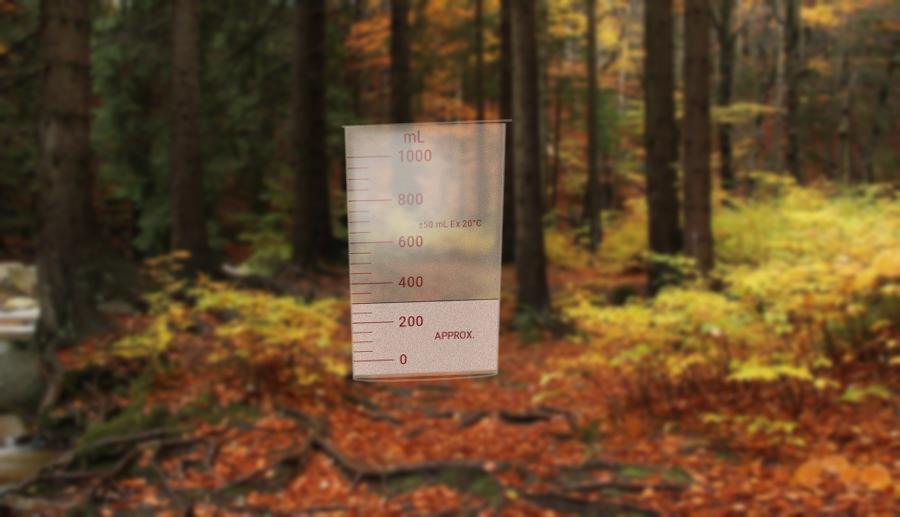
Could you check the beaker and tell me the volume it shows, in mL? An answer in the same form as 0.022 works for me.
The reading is 300
